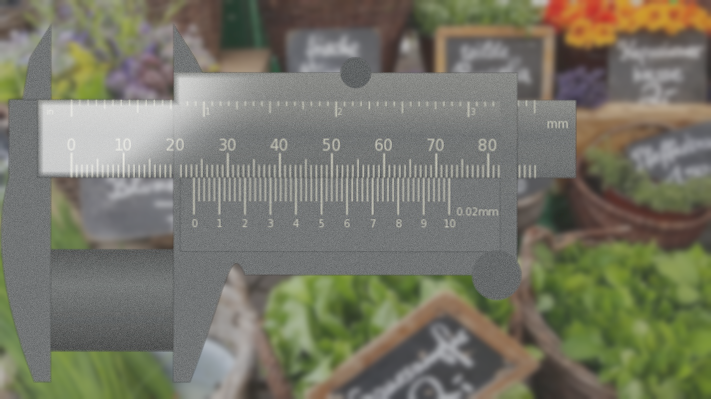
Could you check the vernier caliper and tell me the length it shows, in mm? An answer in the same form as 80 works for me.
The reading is 23.5
